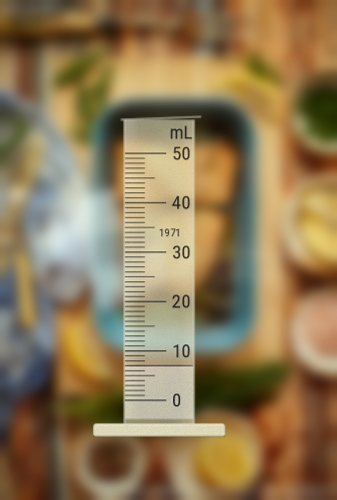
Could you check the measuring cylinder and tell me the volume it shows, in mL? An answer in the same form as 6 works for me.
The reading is 7
